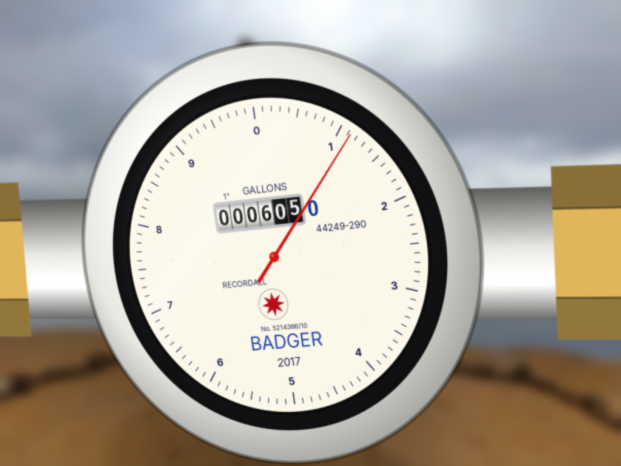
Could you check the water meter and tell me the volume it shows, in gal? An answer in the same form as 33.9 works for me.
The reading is 6051.1
